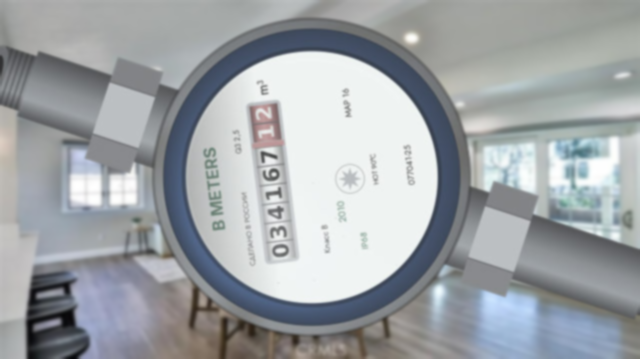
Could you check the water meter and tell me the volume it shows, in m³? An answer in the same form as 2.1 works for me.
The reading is 34167.12
